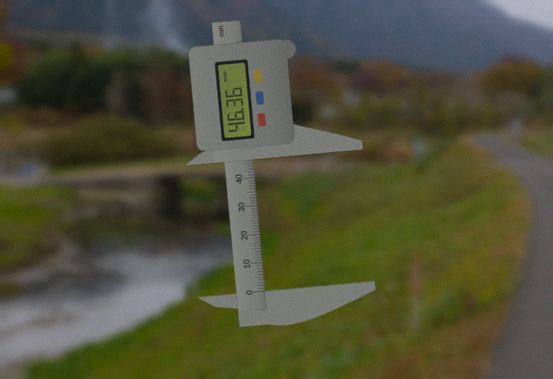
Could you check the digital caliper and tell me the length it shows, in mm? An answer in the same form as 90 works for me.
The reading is 46.36
